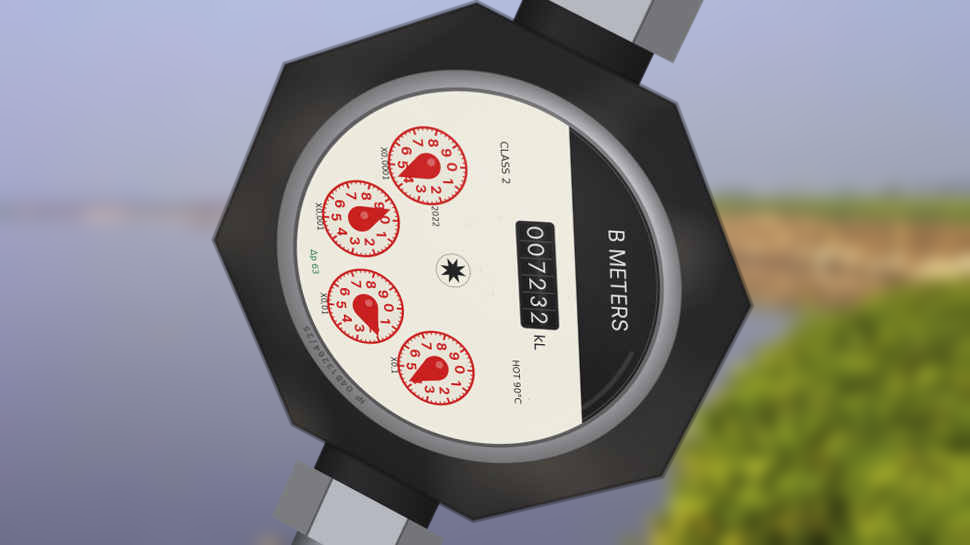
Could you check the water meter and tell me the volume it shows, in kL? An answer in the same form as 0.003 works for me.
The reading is 7232.4194
